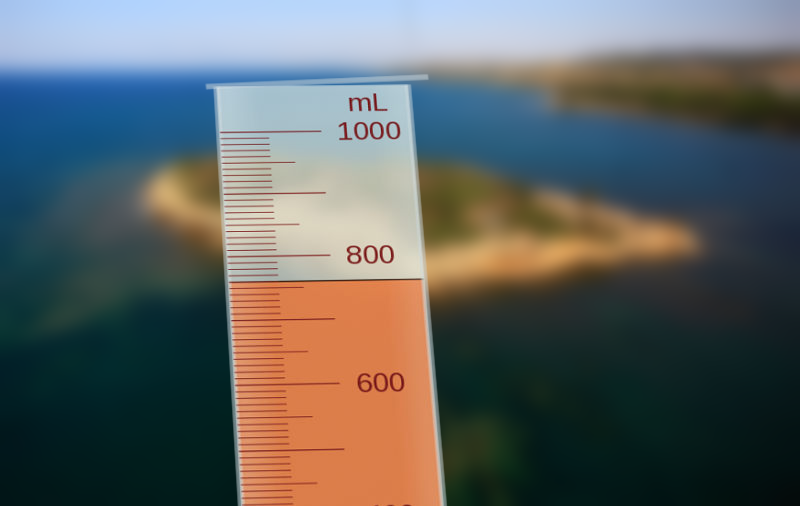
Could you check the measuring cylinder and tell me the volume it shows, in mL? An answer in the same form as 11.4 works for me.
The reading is 760
